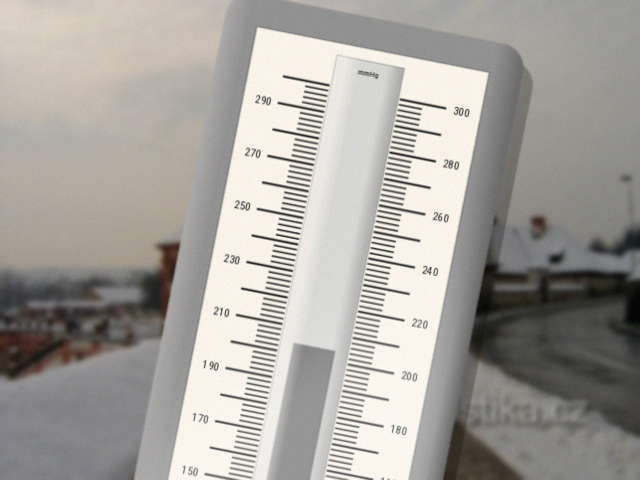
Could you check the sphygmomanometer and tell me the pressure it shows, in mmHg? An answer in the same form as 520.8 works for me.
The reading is 204
